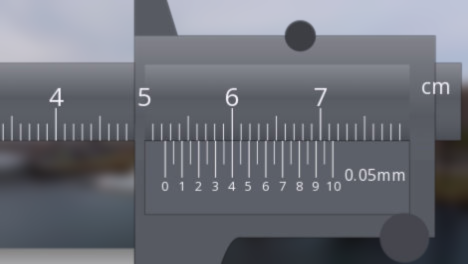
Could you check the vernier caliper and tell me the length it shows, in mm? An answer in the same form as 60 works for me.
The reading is 52.4
